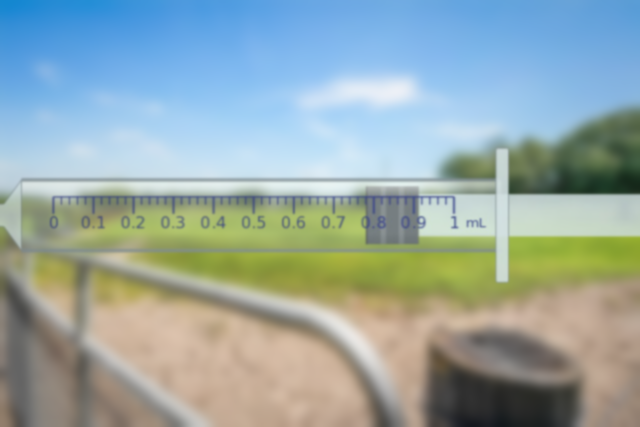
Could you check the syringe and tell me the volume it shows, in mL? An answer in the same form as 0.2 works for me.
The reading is 0.78
